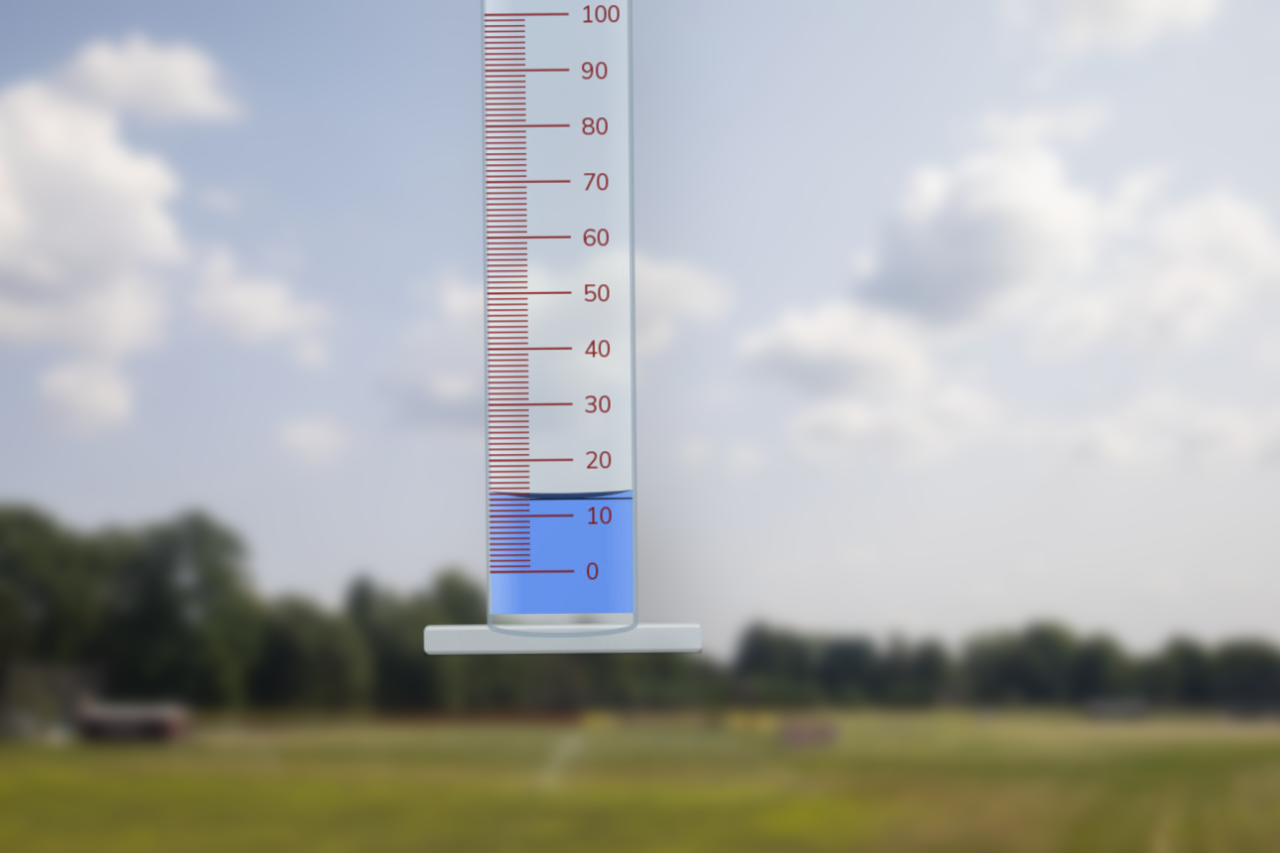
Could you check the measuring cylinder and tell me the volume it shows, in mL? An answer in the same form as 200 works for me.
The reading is 13
